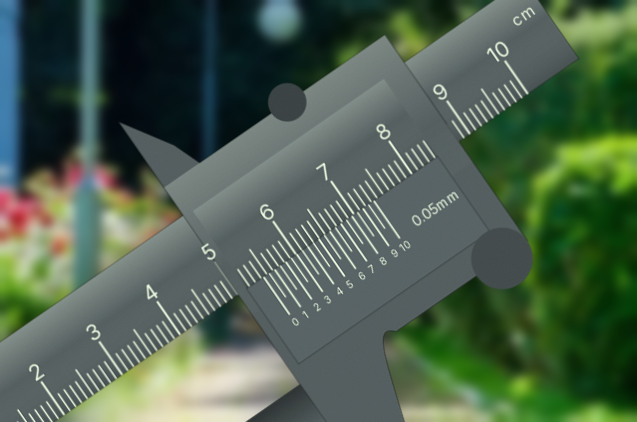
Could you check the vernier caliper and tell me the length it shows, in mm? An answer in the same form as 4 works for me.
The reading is 54.4
